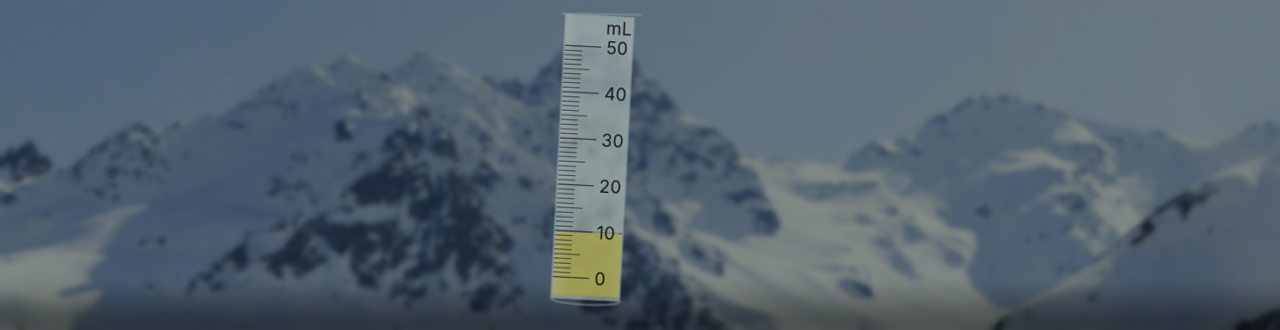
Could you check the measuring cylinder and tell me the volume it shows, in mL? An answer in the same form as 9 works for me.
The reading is 10
